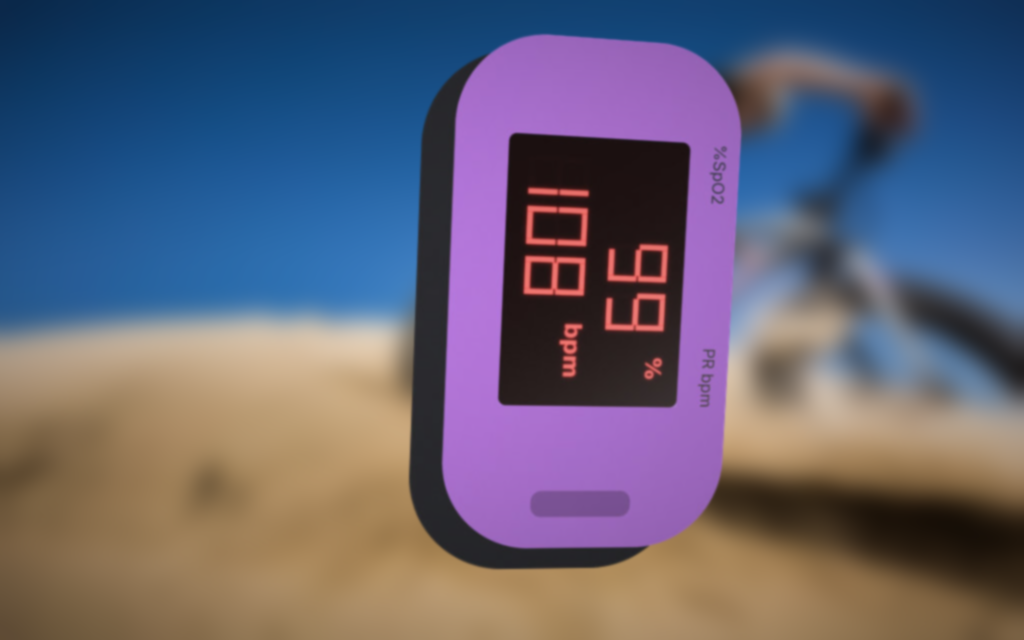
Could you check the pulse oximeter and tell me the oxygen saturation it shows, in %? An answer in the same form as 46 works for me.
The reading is 99
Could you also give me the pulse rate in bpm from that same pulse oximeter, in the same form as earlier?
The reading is 108
